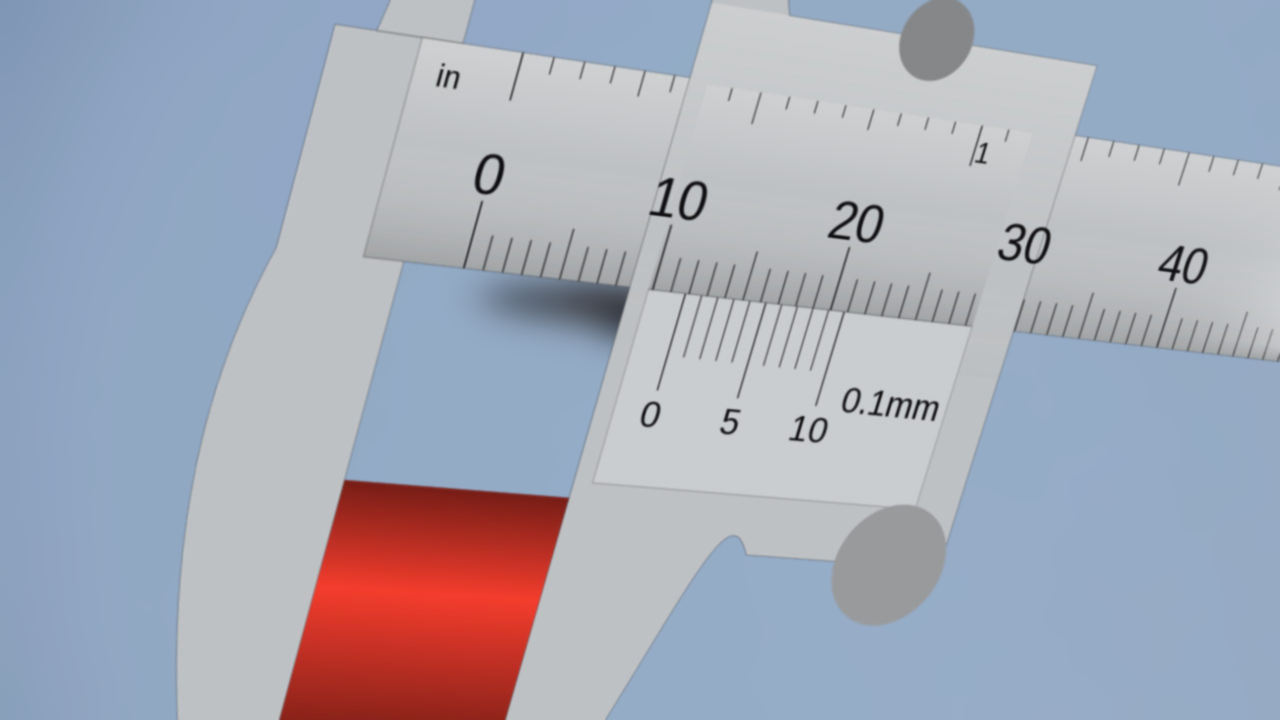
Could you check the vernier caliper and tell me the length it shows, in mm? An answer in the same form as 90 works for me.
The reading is 11.8
